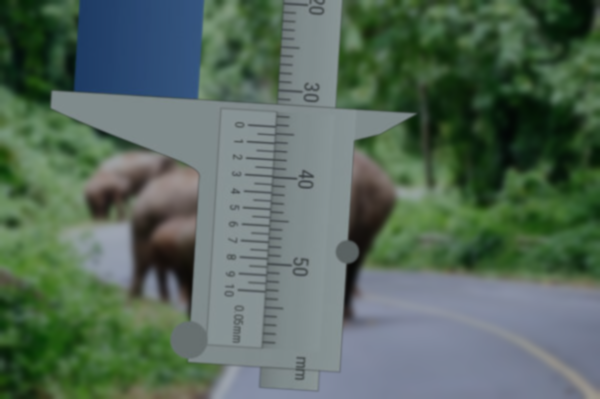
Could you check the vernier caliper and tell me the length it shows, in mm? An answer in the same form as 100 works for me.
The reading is 34.2
